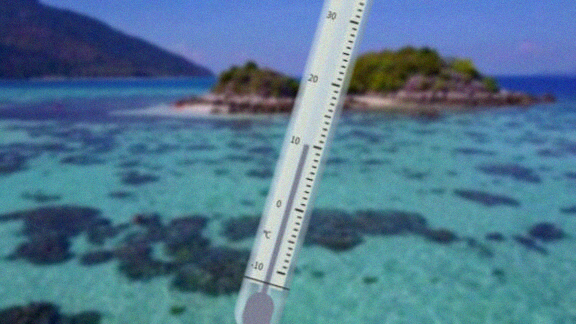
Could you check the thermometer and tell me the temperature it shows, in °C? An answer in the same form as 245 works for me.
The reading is 10
